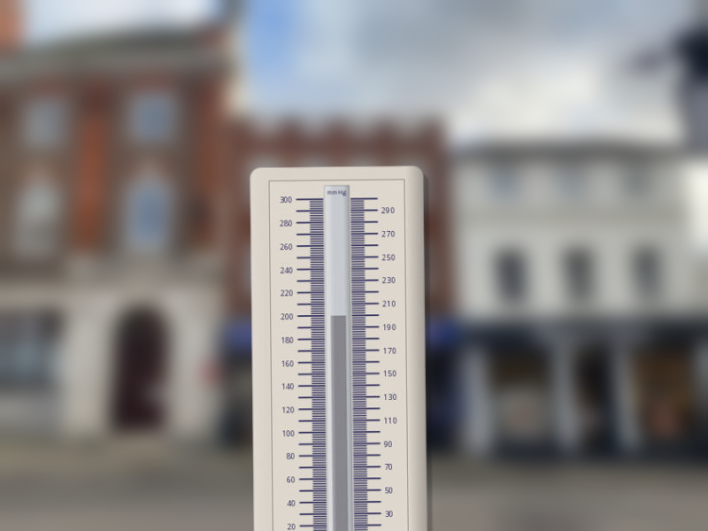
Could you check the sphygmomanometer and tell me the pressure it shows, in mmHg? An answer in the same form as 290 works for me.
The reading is 200
